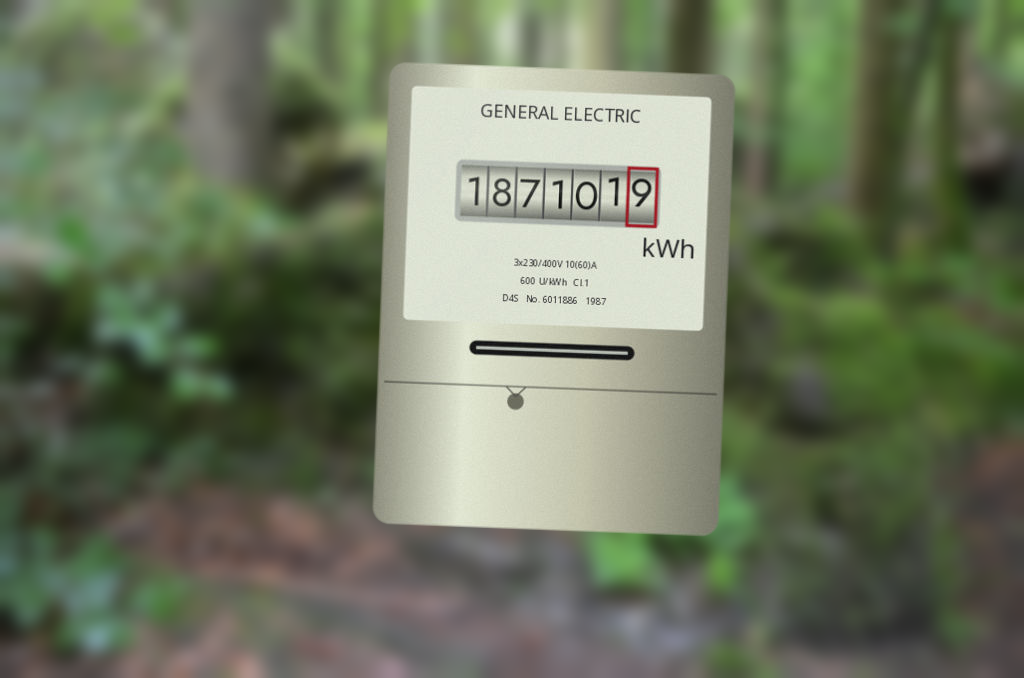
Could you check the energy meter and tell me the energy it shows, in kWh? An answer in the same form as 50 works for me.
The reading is 187101.9
